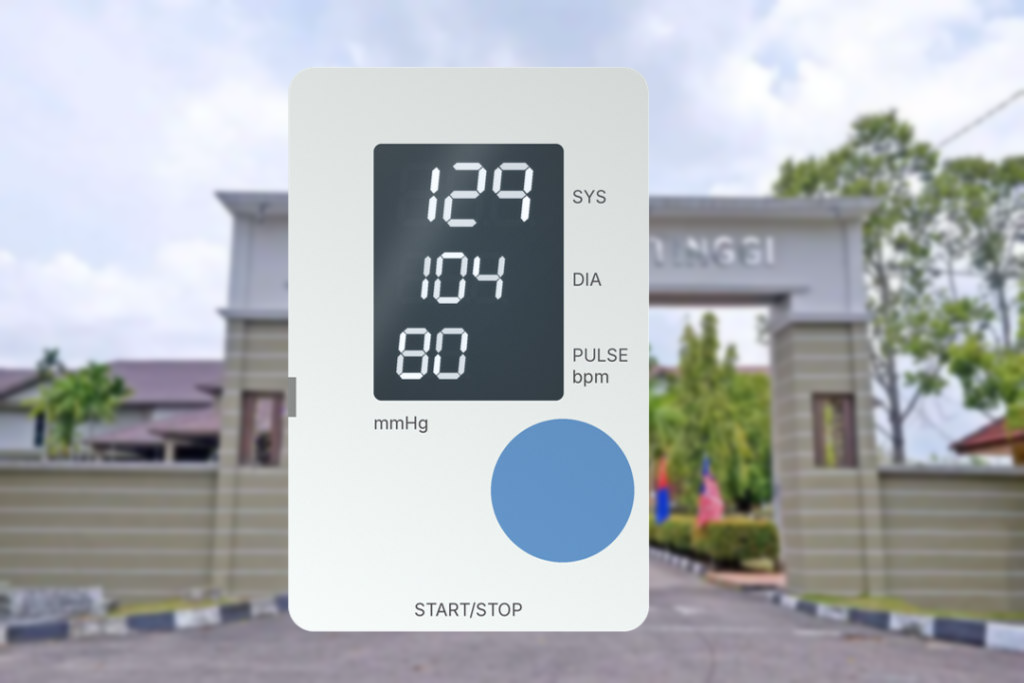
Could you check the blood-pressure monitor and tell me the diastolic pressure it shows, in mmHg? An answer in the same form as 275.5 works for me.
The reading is 104
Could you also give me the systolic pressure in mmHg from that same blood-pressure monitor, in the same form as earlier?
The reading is 129
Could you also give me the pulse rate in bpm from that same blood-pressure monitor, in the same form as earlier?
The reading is 80
